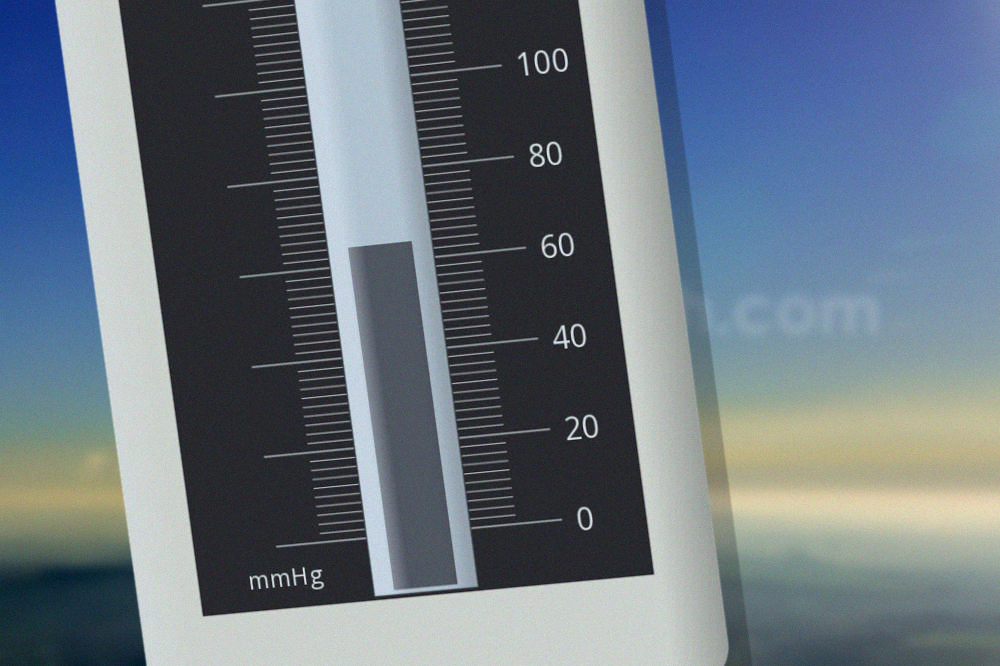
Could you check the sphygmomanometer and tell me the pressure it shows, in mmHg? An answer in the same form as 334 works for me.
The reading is 64
